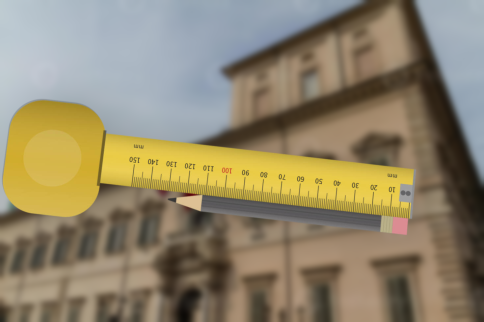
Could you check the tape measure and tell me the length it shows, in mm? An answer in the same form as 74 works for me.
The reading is 130
